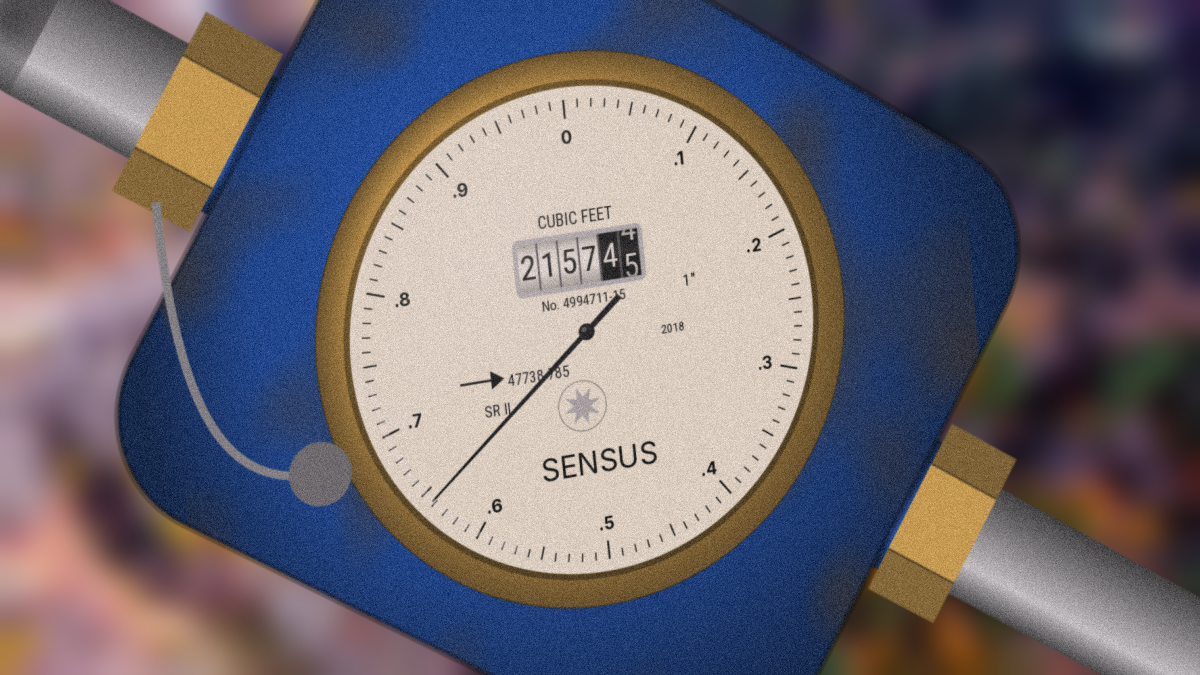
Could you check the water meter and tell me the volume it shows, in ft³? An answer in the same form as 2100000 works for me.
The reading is 215744.64
